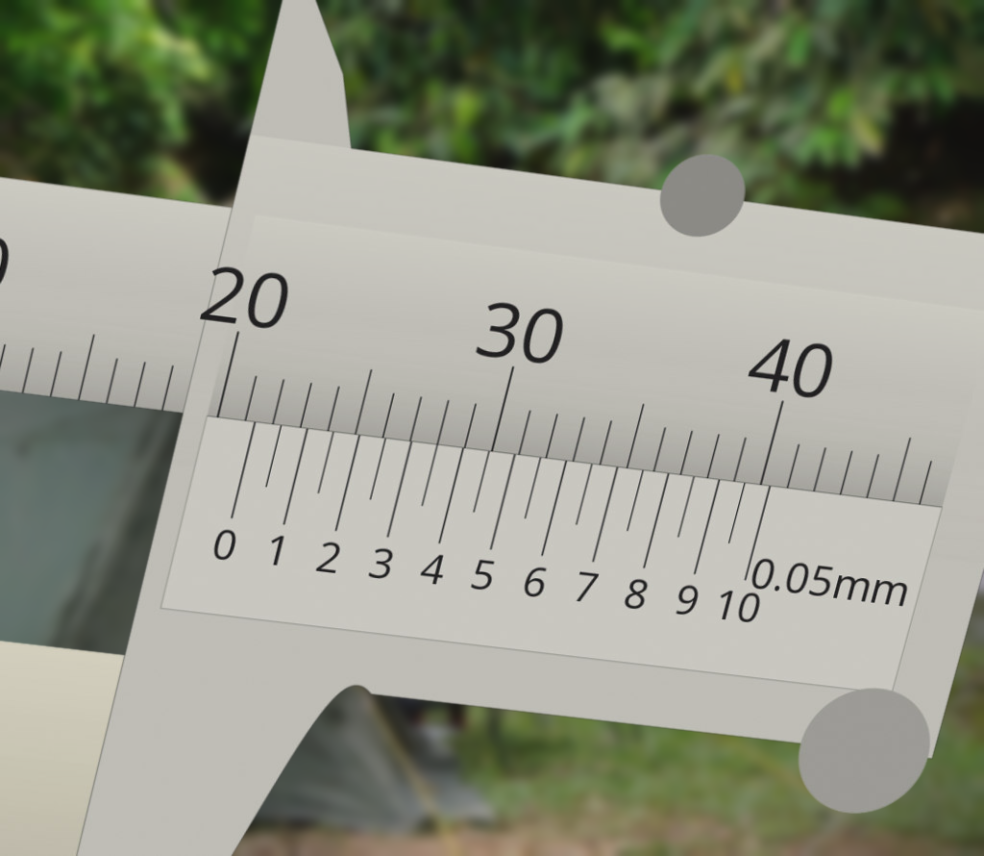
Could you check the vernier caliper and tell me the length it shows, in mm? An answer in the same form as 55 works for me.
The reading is 21.35
